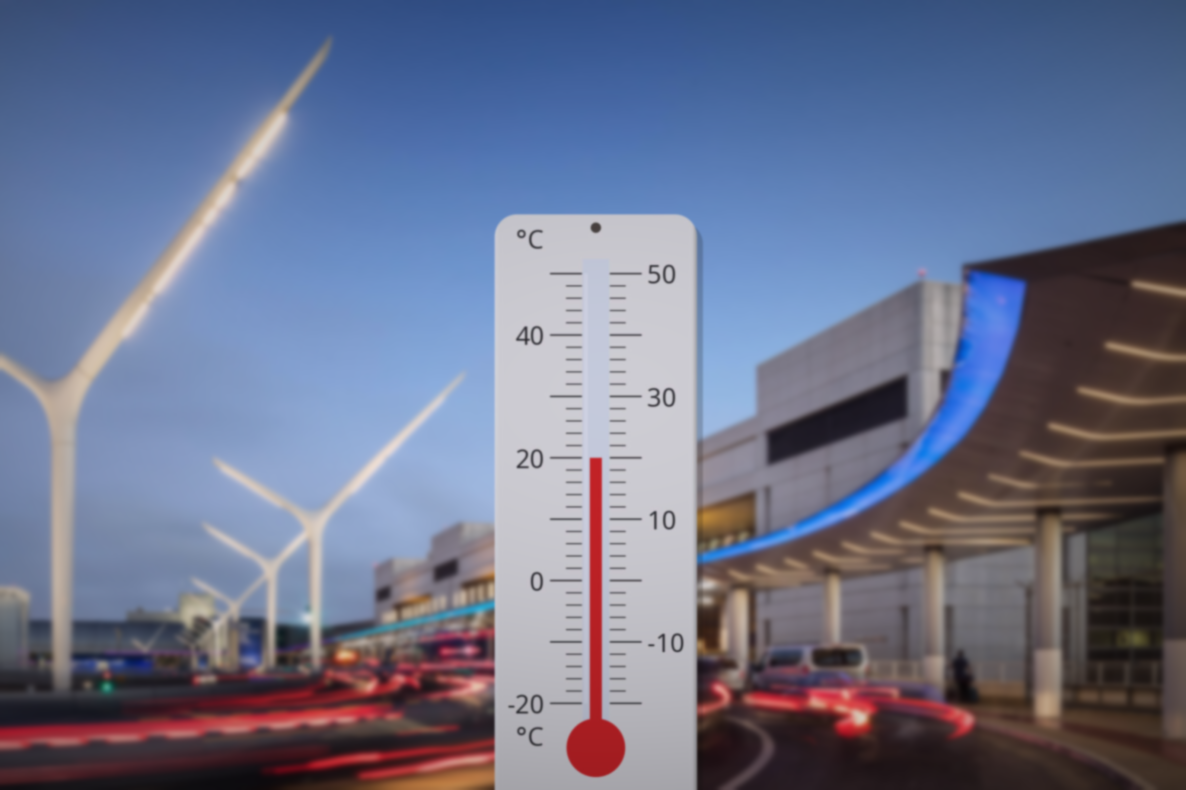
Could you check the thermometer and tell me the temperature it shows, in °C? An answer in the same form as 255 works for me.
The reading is 20
